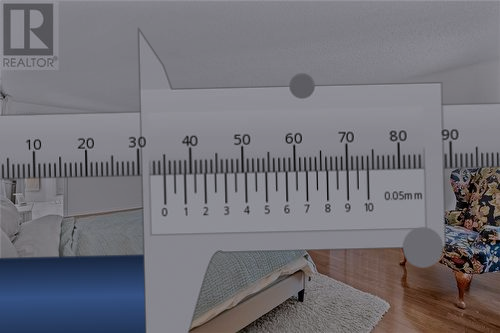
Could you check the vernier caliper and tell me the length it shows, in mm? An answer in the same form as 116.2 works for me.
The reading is 35.0
